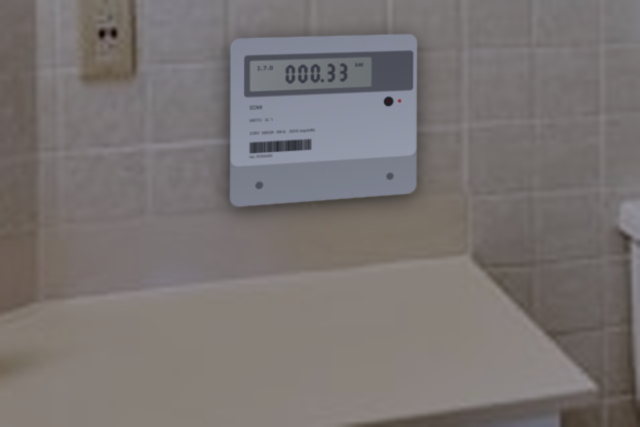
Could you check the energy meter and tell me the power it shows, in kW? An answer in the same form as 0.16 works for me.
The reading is 0.33
